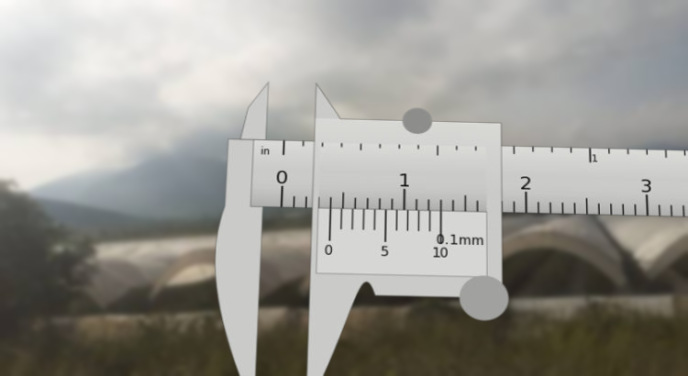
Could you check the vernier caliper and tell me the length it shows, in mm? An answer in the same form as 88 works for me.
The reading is 4.0
